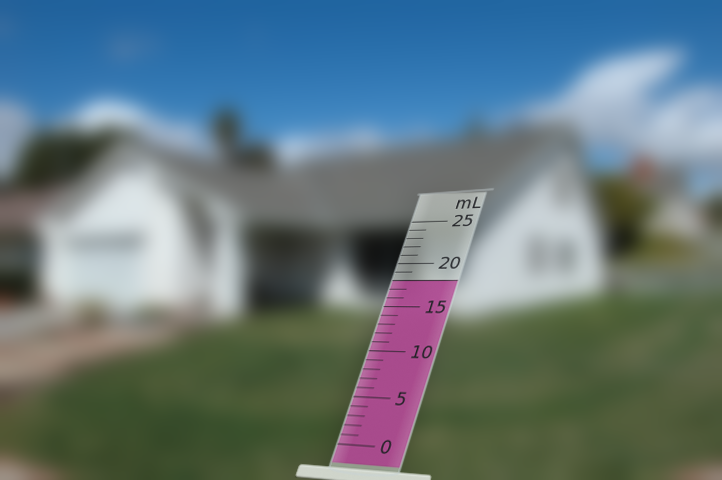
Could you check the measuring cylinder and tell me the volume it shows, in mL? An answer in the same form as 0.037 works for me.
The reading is 18
